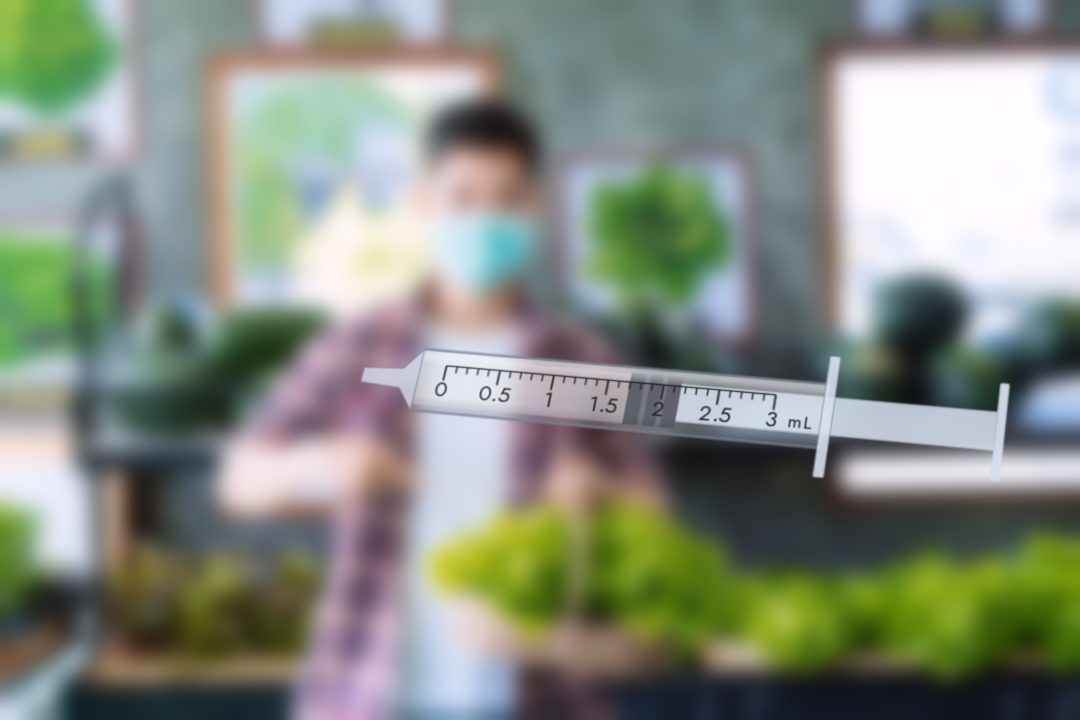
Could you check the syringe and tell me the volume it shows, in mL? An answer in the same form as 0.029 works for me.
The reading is 1.7
